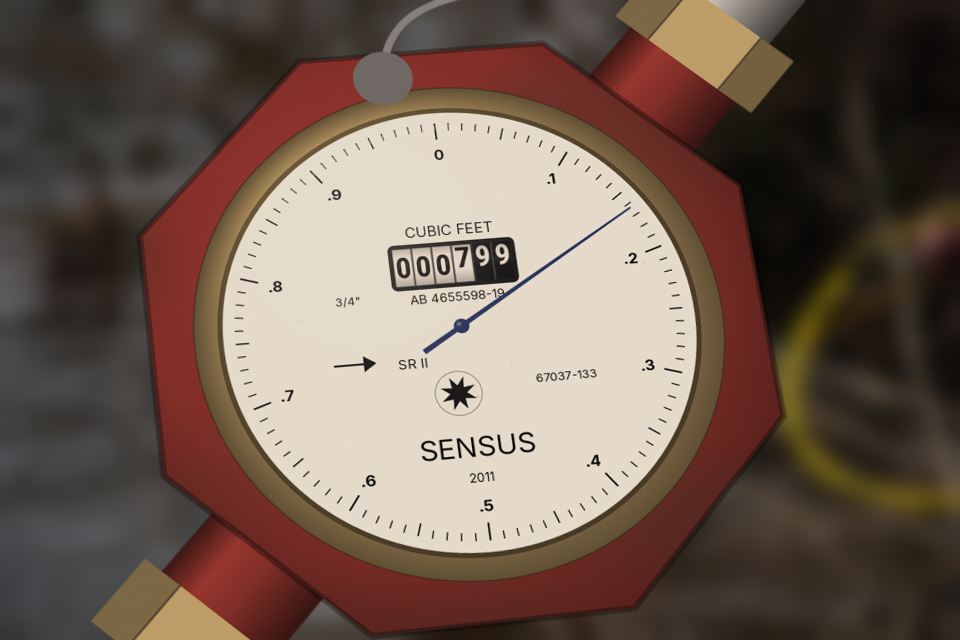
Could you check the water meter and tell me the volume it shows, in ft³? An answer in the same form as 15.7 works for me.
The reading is 799.16
